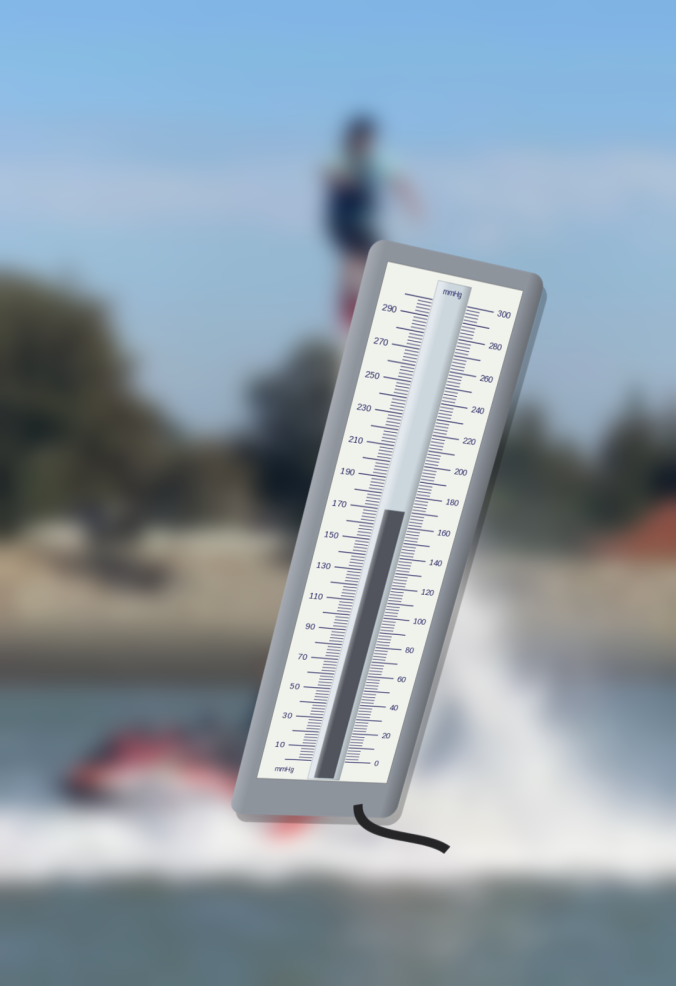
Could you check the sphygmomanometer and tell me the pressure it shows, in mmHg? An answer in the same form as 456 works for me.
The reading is 170
